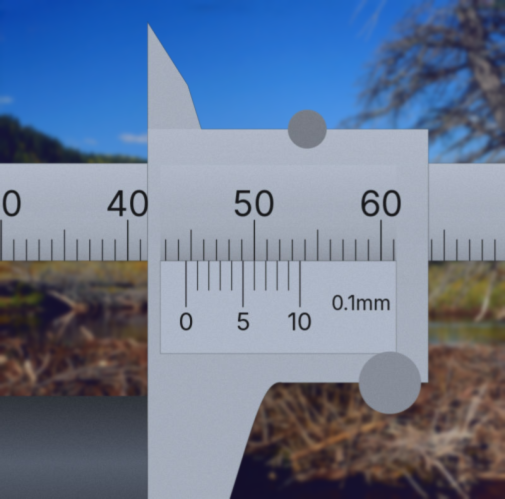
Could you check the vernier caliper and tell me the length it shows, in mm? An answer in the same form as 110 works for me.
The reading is 44.6
